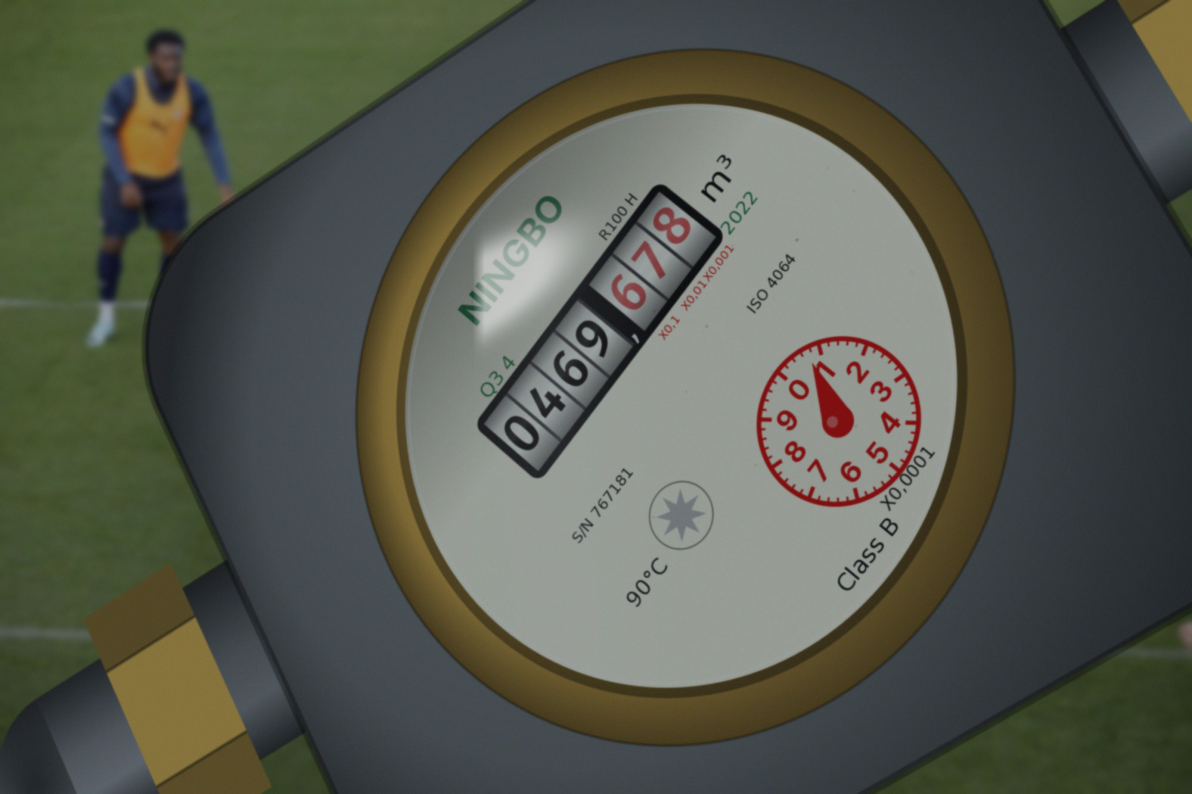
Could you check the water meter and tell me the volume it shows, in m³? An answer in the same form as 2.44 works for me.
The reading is 469.6780
